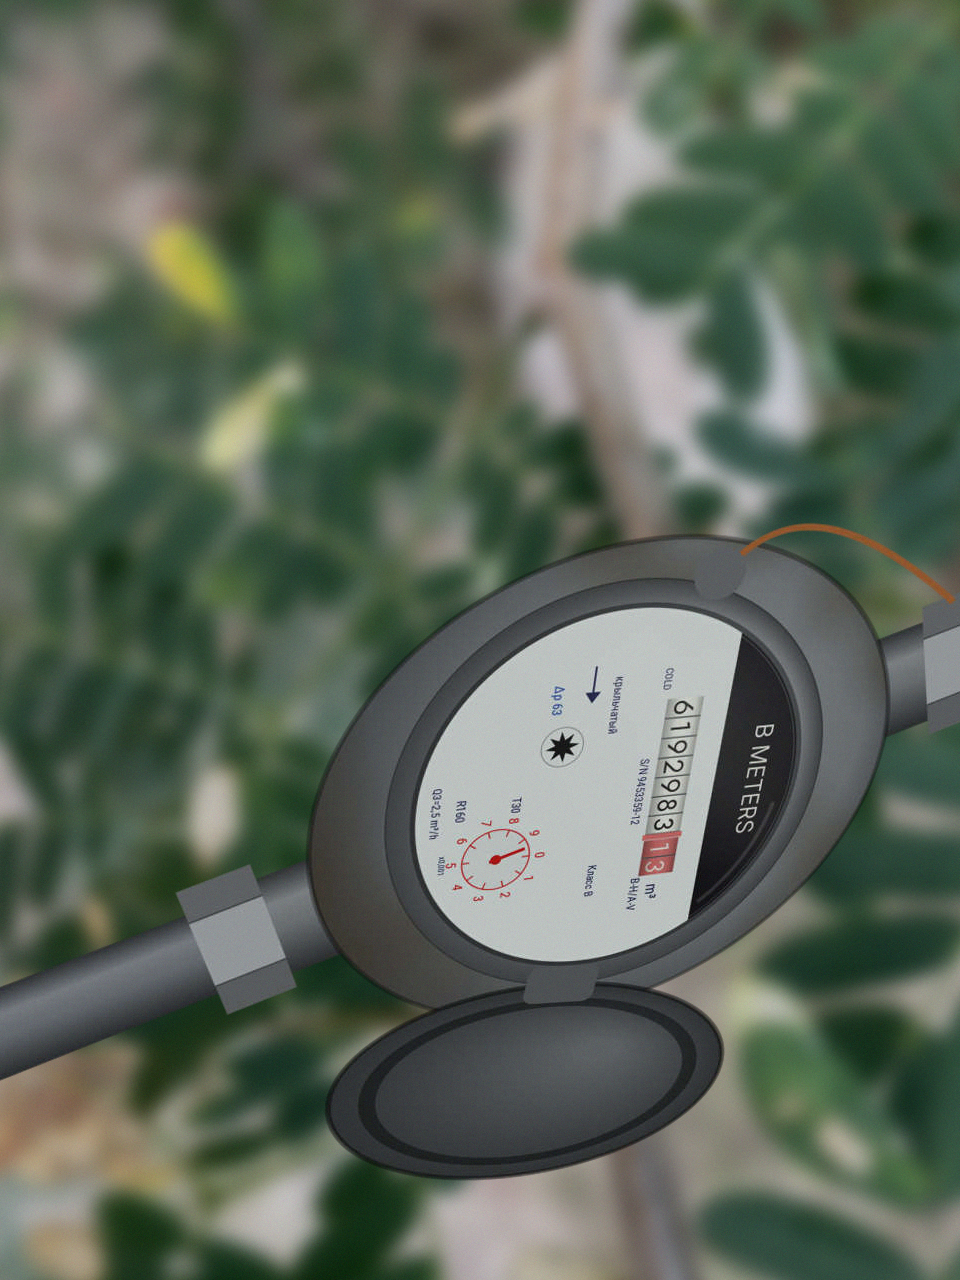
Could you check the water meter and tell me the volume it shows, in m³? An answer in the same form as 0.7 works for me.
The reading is 6192983.129
